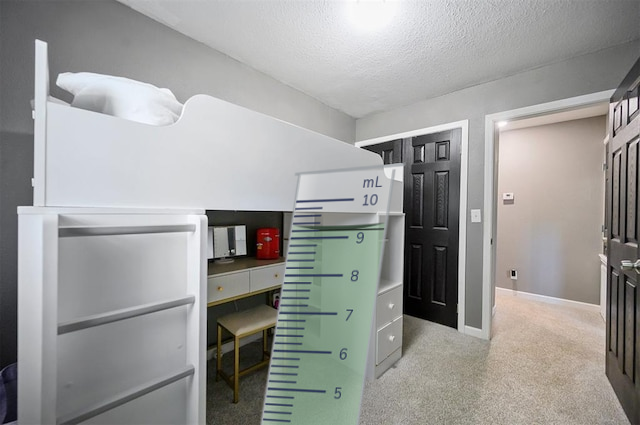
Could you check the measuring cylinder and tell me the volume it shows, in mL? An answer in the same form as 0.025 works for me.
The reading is 9.2
